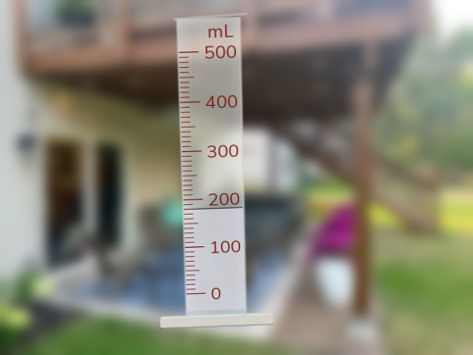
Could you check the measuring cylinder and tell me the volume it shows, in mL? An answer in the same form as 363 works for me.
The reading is 180
